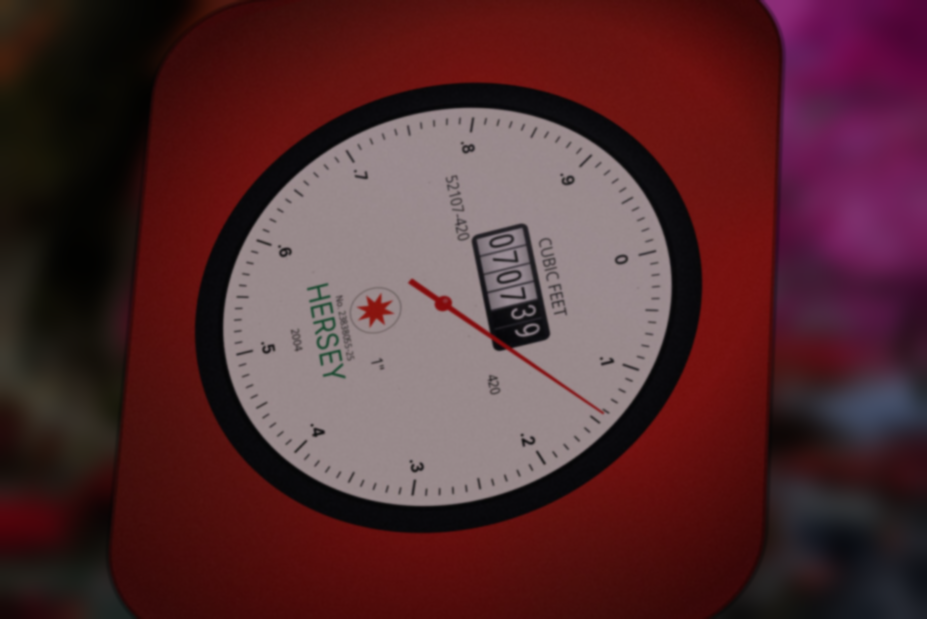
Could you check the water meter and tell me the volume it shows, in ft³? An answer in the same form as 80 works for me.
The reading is 70739.14
